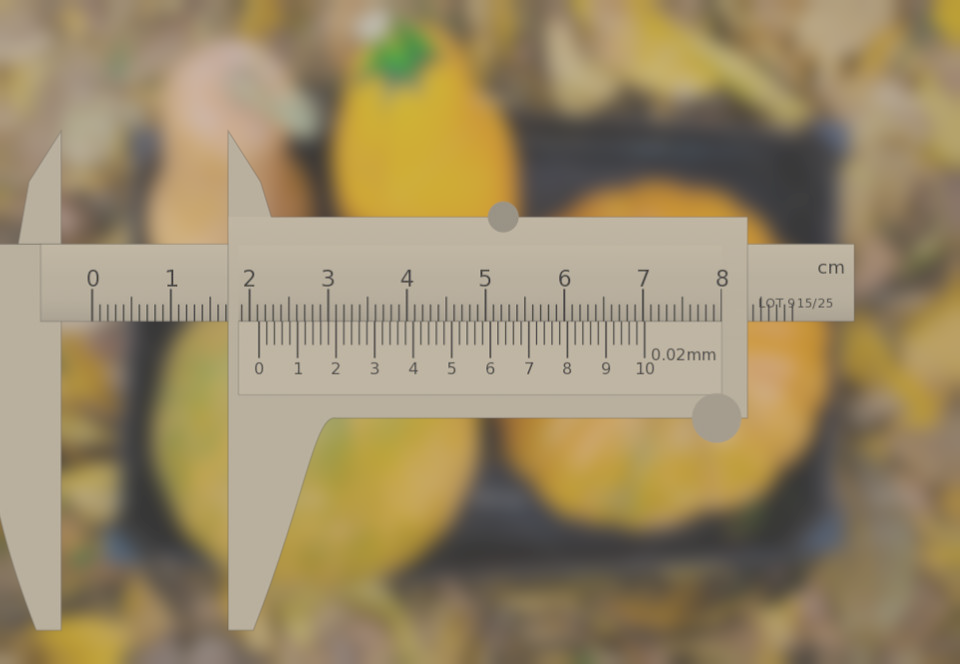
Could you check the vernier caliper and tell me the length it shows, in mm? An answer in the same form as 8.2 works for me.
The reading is 21.2
